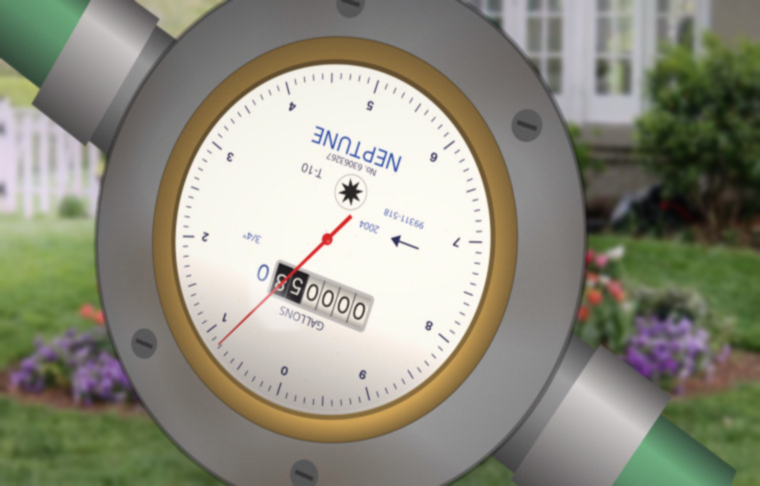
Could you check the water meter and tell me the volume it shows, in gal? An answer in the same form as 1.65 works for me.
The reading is 580.8
